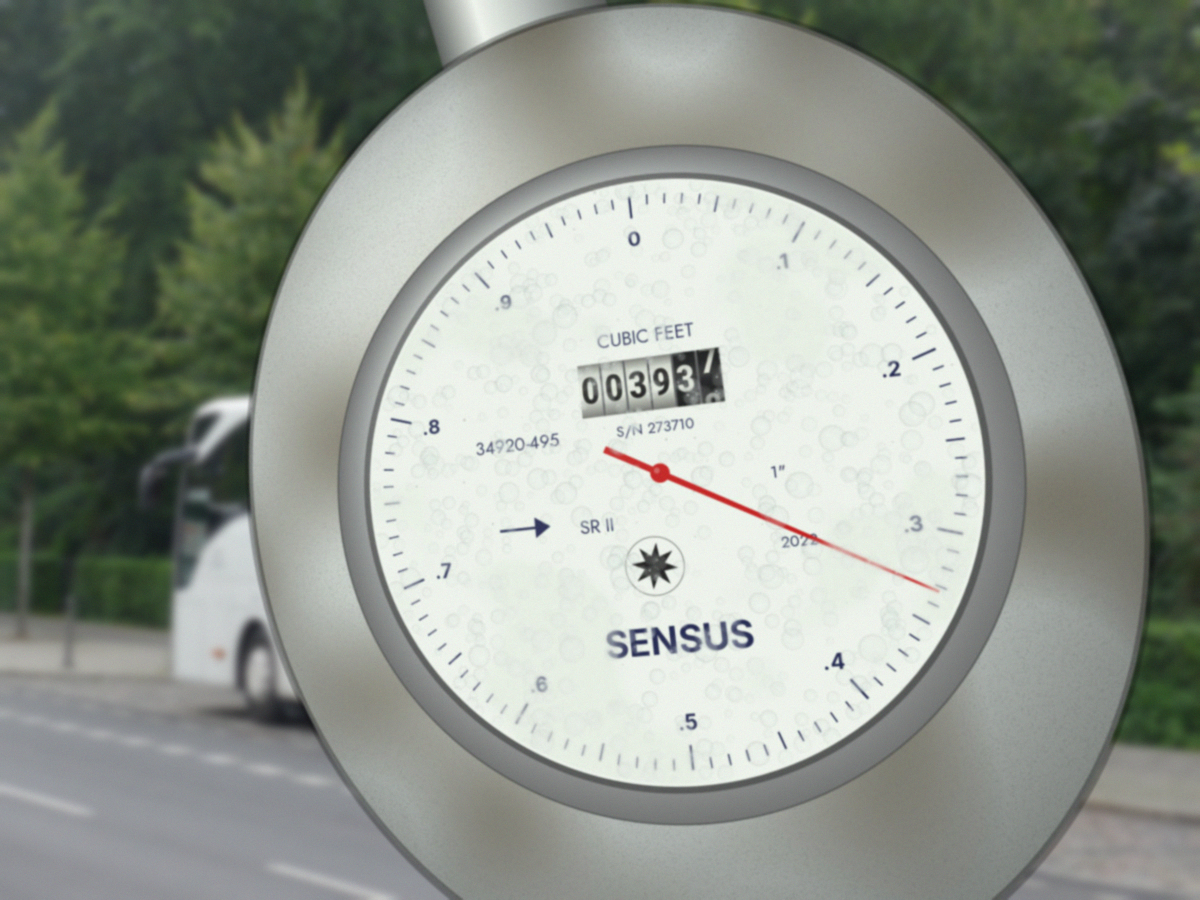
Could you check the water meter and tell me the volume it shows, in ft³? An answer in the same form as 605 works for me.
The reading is 3937.33
